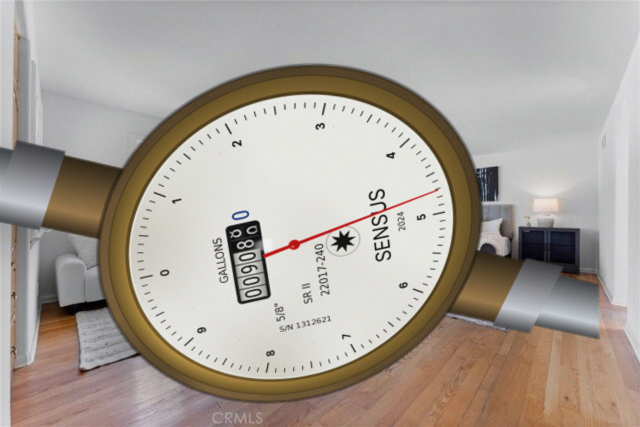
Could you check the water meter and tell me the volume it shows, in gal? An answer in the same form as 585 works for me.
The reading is 90884.7
